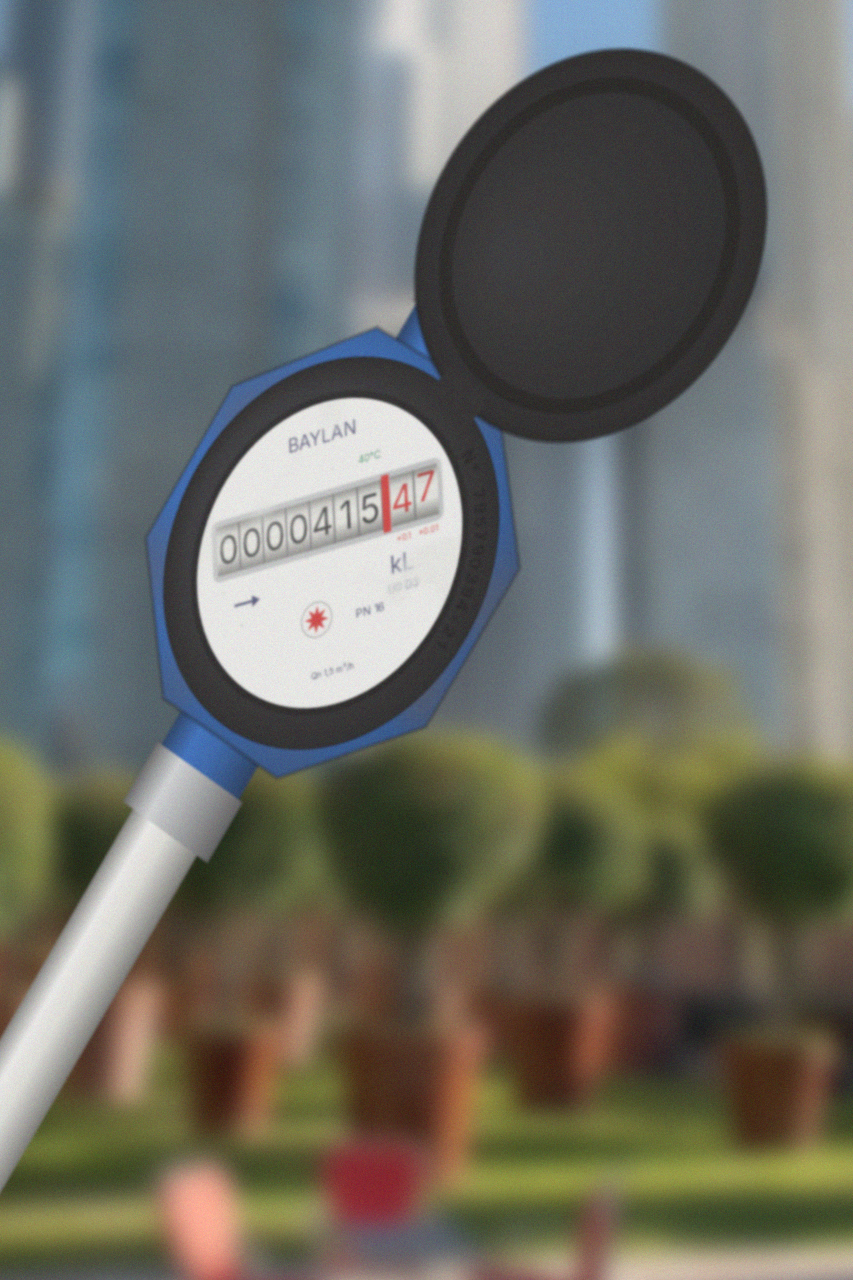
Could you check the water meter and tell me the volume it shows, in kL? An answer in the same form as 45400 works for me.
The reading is 415.47
